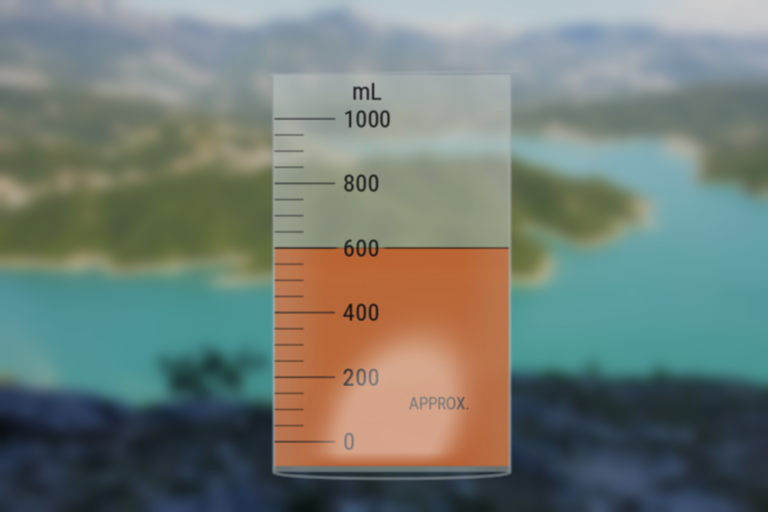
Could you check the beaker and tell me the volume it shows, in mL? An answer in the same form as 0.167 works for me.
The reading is 600
